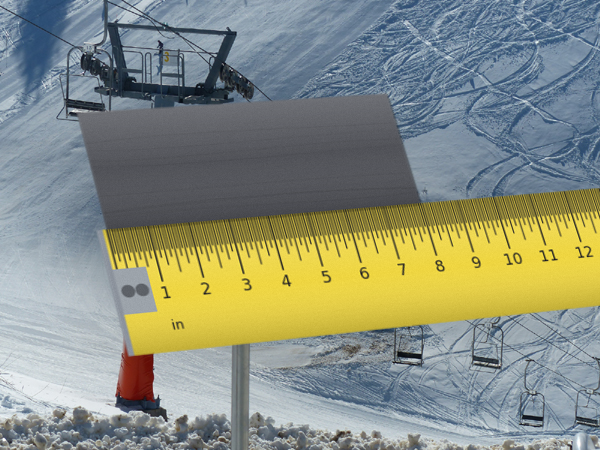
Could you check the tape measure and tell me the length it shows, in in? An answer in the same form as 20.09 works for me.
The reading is 8
